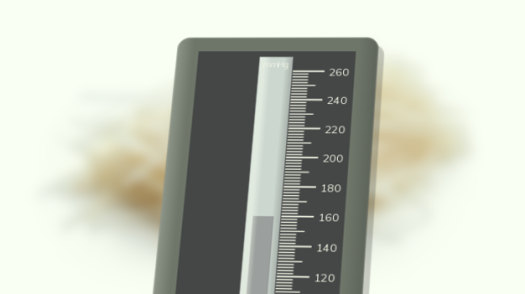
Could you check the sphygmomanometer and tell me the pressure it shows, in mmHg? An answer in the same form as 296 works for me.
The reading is 160
